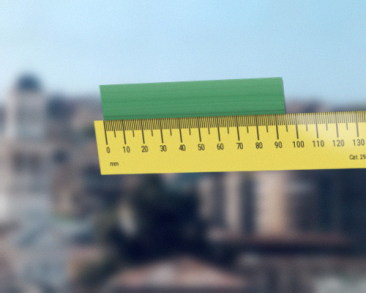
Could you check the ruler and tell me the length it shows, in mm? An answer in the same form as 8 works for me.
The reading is 95
